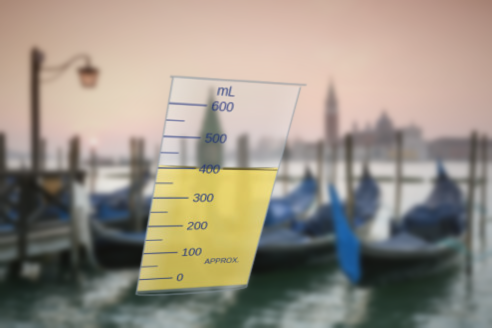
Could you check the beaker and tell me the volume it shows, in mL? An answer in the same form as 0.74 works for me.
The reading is 400
